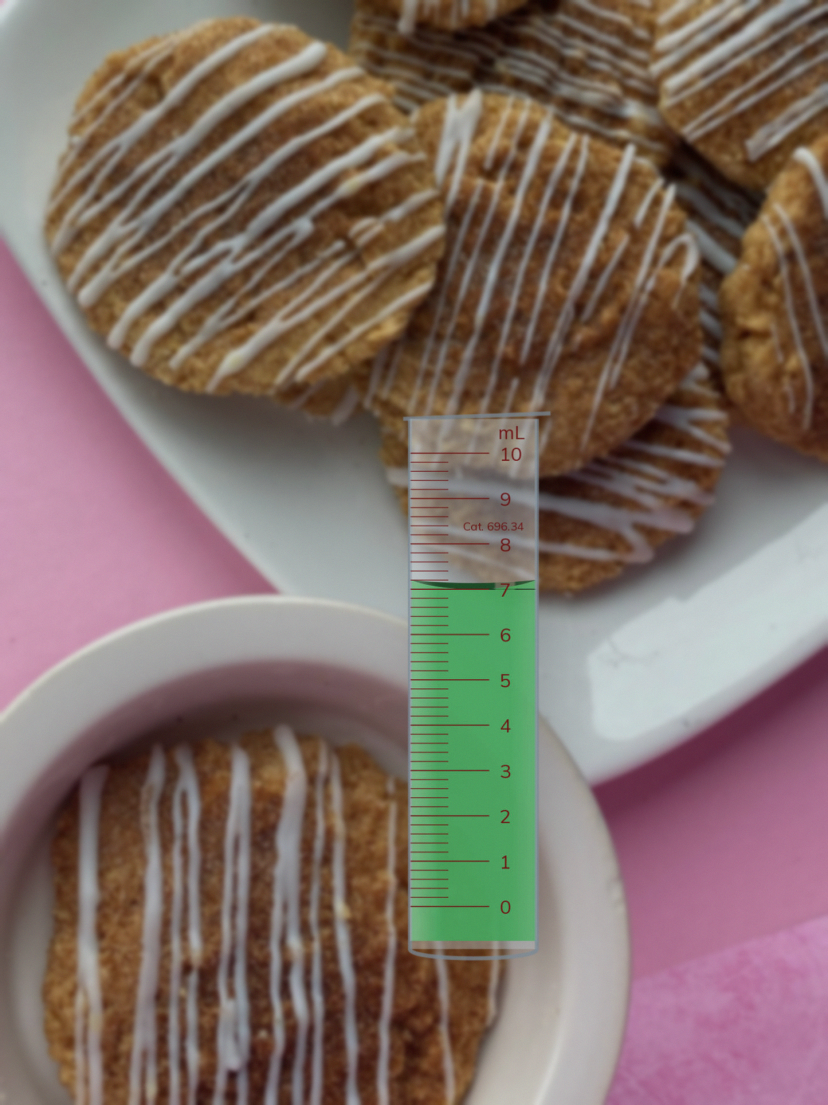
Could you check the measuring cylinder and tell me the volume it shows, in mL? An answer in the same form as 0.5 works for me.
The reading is 7
